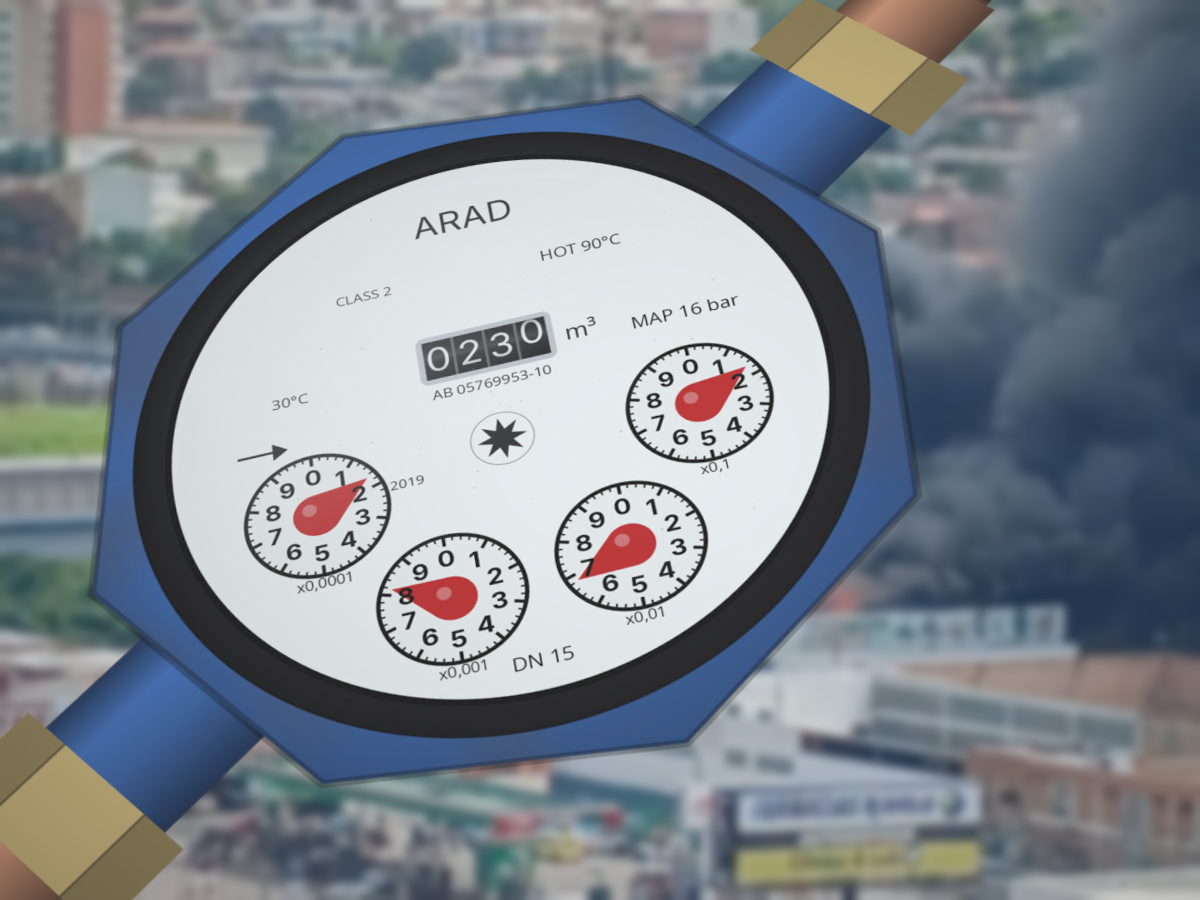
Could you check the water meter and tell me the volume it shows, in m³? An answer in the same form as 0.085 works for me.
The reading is 230.1681
